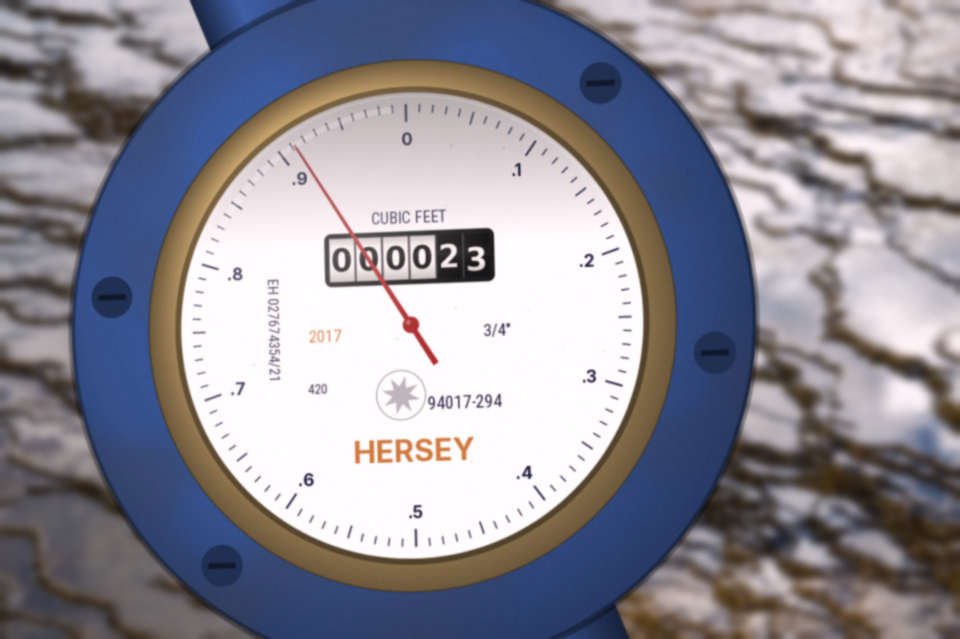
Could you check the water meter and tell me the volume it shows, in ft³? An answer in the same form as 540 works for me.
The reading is 22.91
